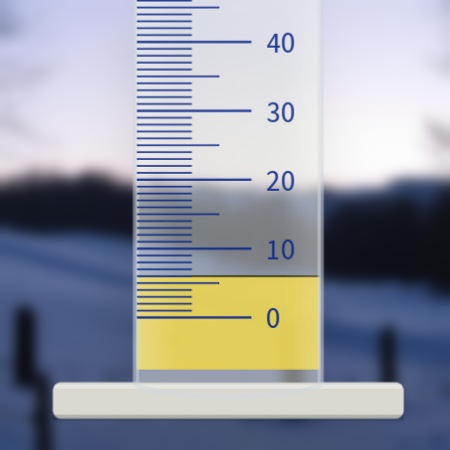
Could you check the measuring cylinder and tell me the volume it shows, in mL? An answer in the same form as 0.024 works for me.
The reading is 6
